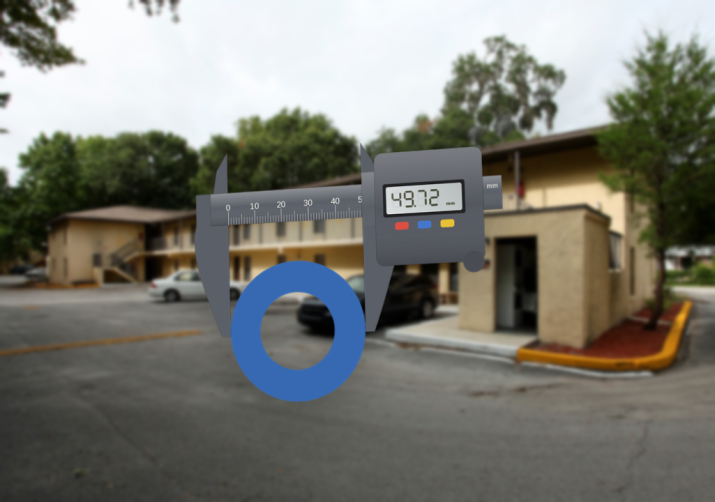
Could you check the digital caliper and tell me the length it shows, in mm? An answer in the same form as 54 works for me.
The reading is 49.72
